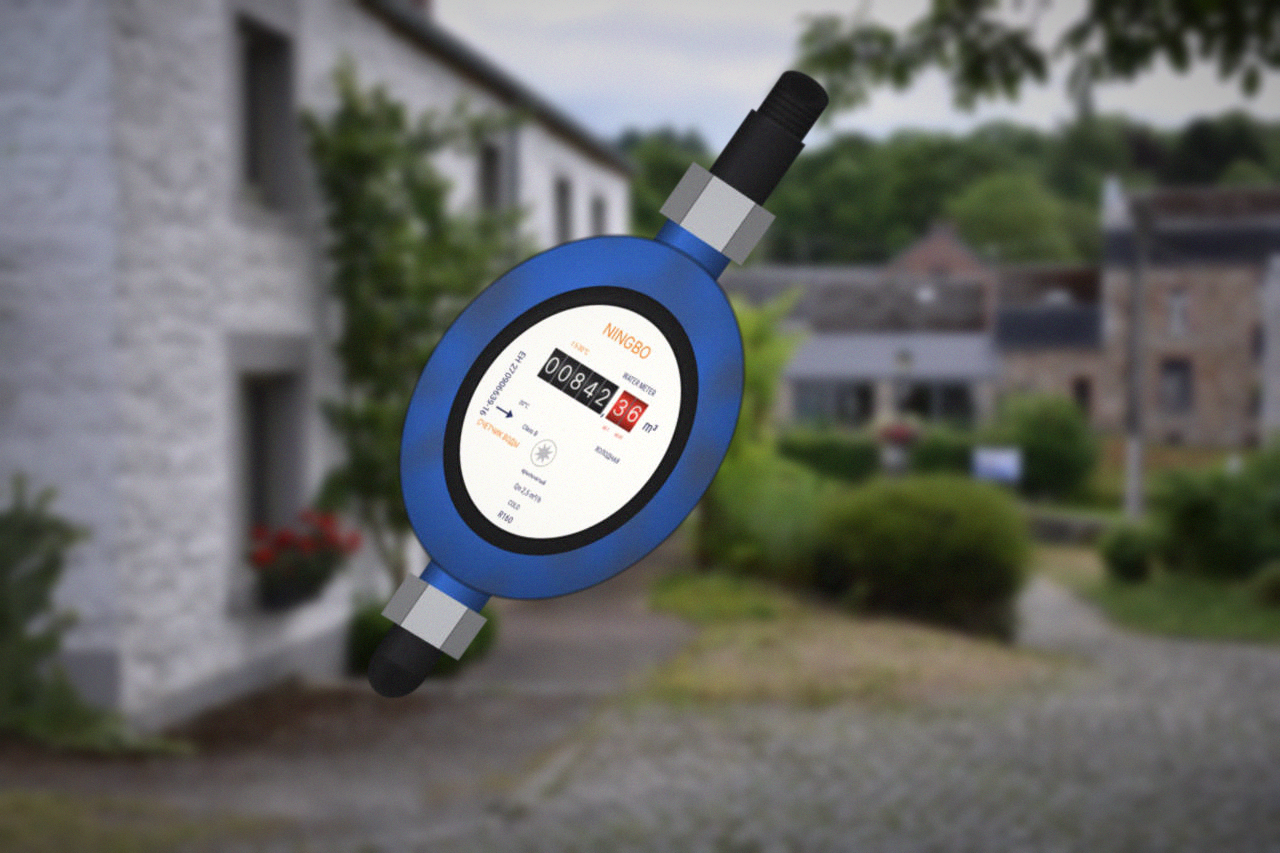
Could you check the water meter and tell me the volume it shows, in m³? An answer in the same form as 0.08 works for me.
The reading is 842.36
